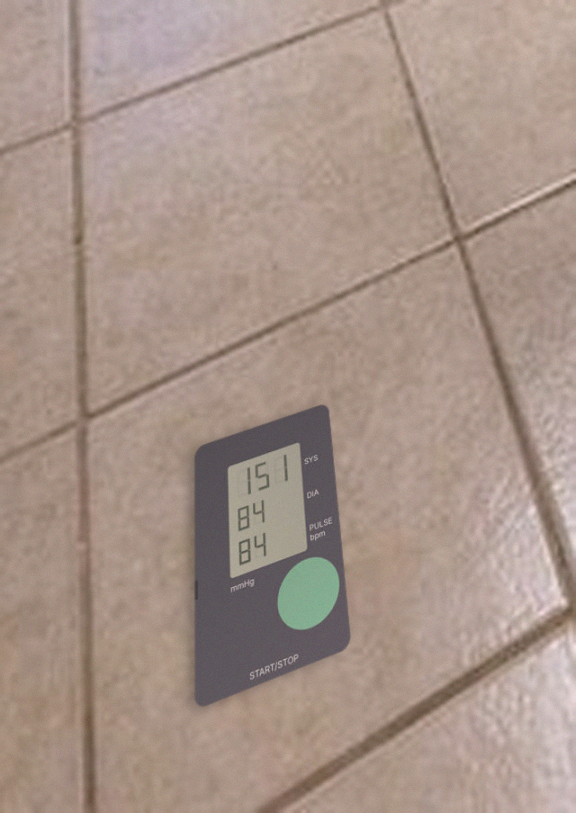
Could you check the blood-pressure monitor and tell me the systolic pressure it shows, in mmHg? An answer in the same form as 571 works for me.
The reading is 151
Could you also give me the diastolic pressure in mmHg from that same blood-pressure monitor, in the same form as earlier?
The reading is 84
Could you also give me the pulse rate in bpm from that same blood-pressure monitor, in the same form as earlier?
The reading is 84
